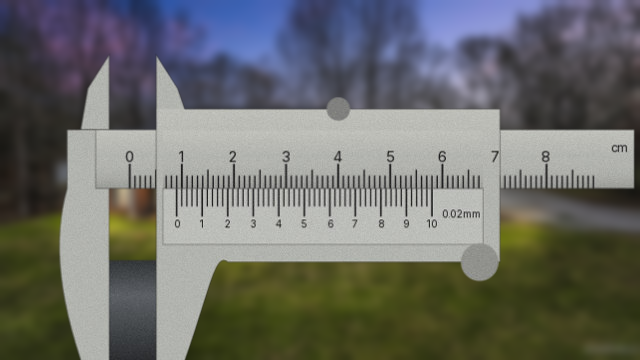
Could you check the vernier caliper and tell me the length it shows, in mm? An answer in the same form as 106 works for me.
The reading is 9.0
